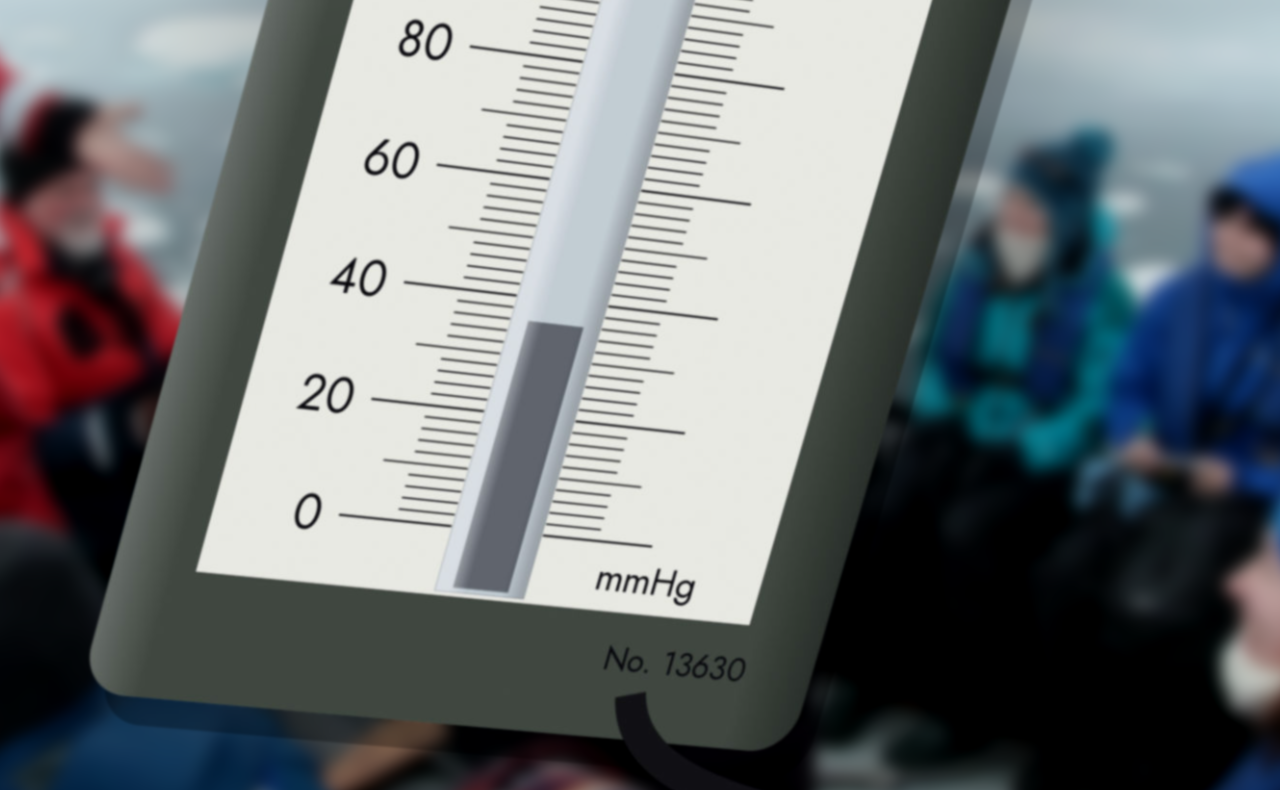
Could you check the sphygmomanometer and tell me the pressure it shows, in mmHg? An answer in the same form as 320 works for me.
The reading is 36
